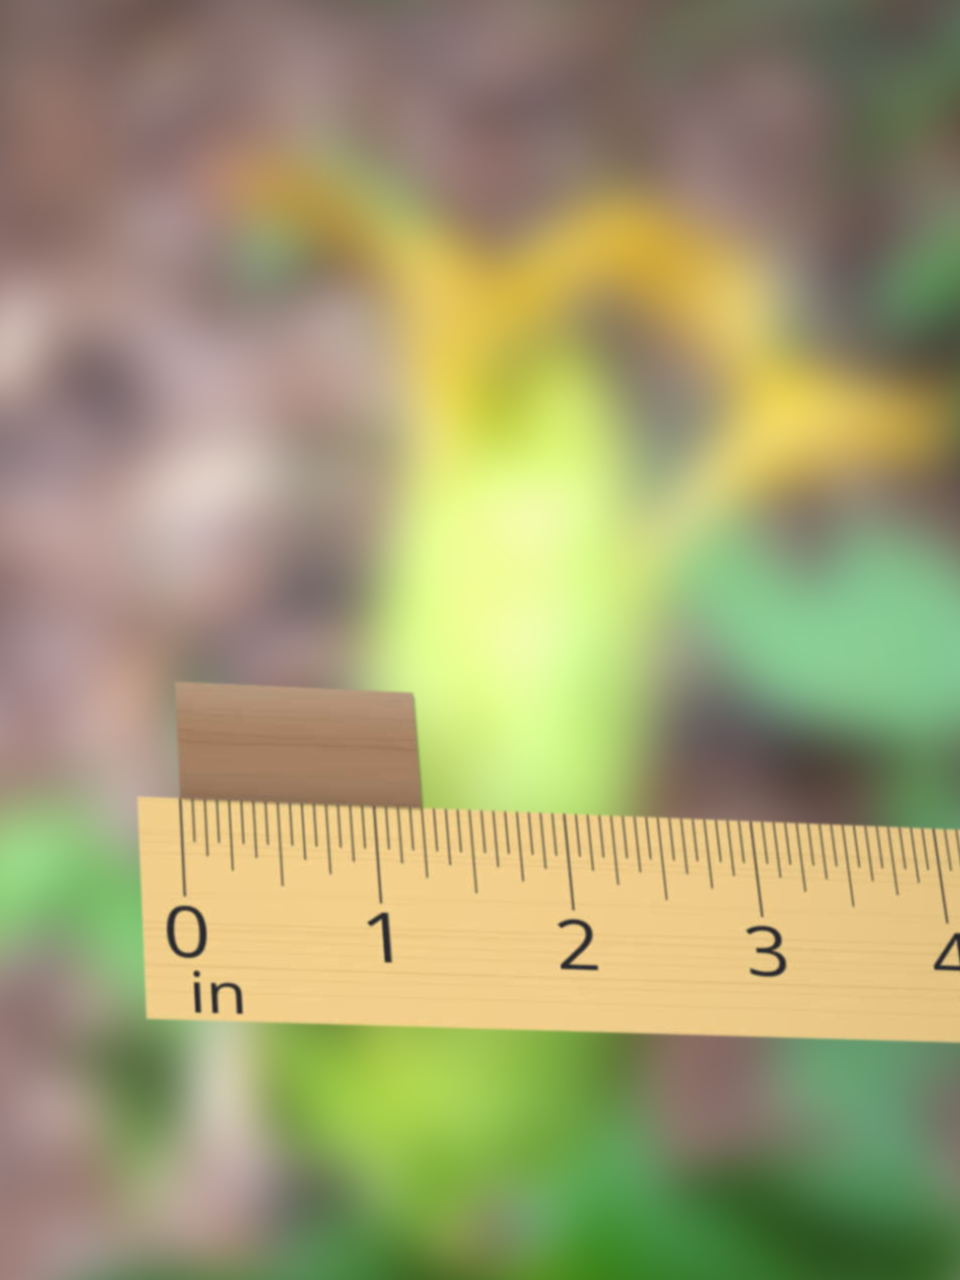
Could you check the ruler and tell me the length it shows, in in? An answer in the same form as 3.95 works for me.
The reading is 1.25
